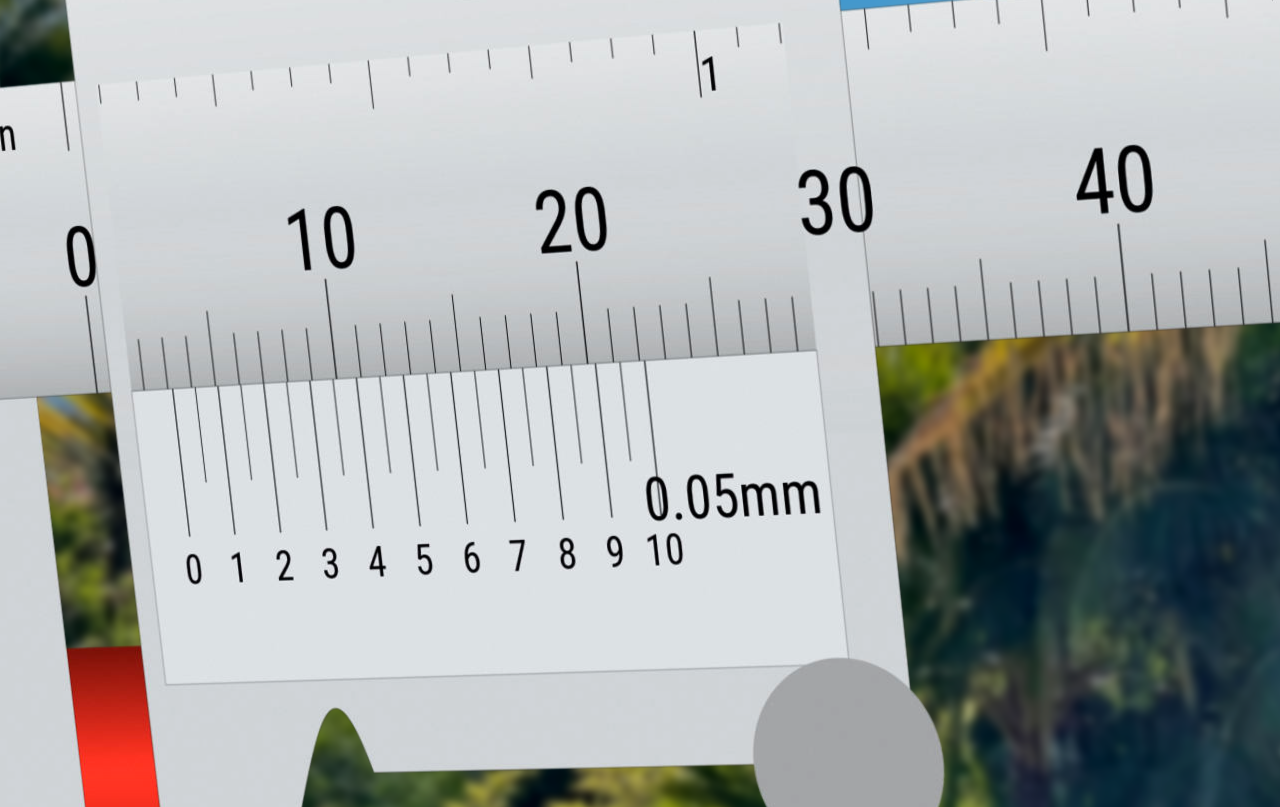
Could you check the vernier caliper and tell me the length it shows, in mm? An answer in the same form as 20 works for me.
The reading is 3.2
